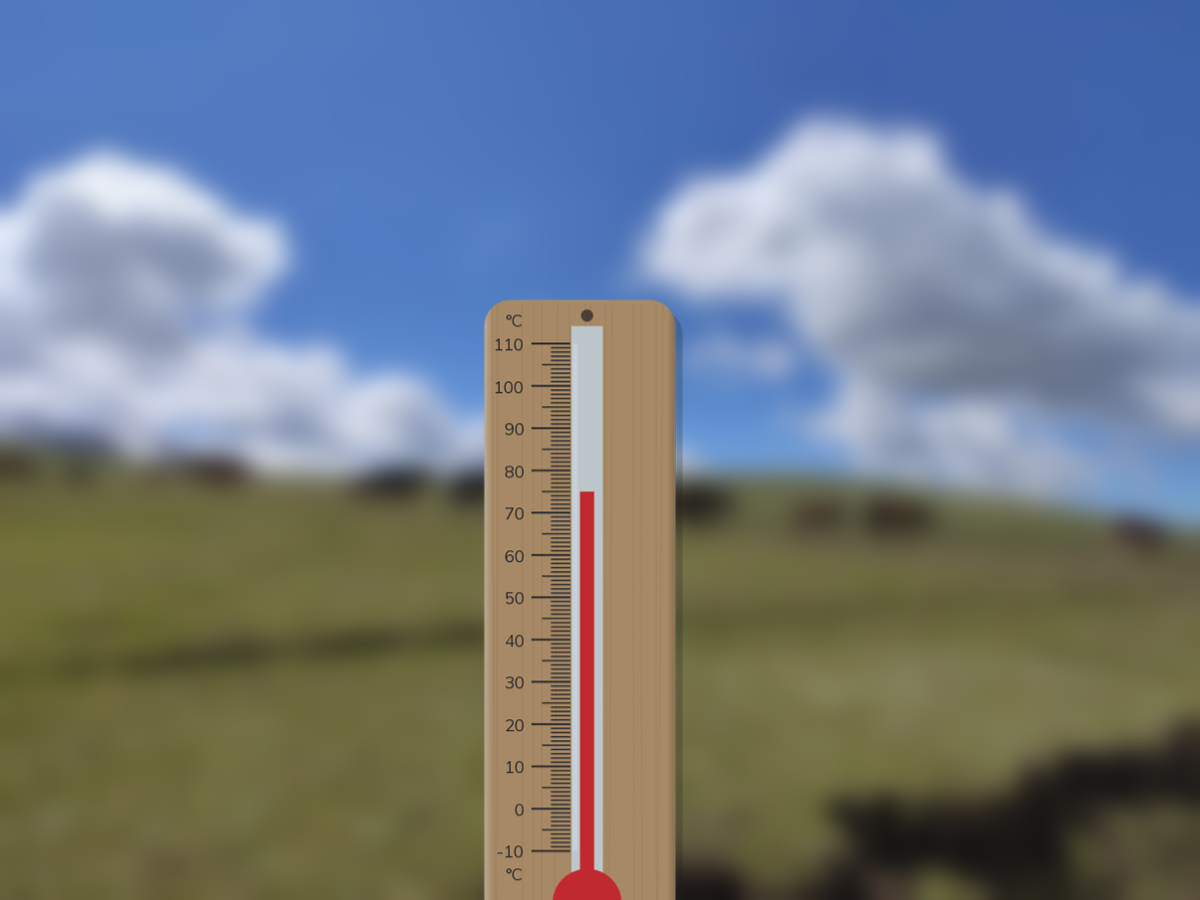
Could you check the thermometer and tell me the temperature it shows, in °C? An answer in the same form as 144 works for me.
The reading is 75
